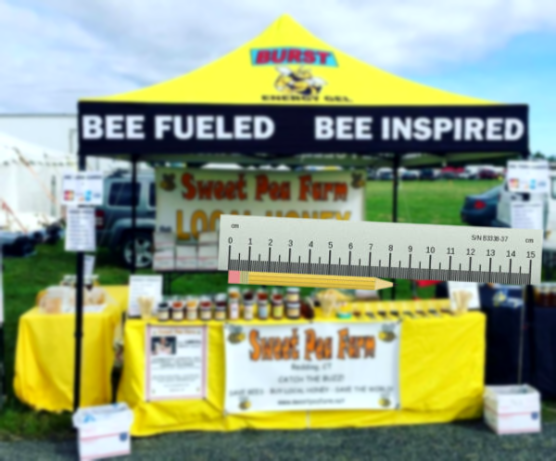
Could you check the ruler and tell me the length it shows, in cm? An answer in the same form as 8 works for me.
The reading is 8.5
